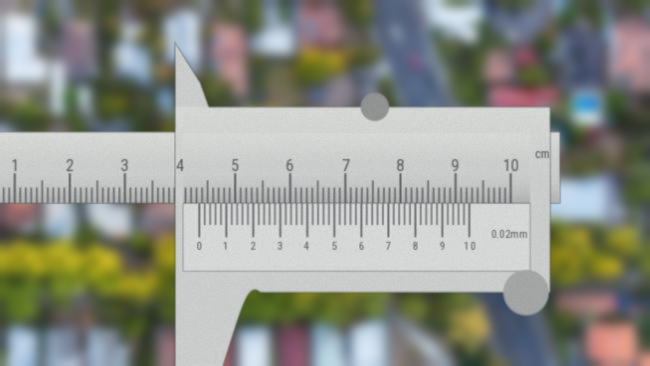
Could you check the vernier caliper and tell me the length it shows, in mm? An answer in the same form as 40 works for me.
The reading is 43.5
